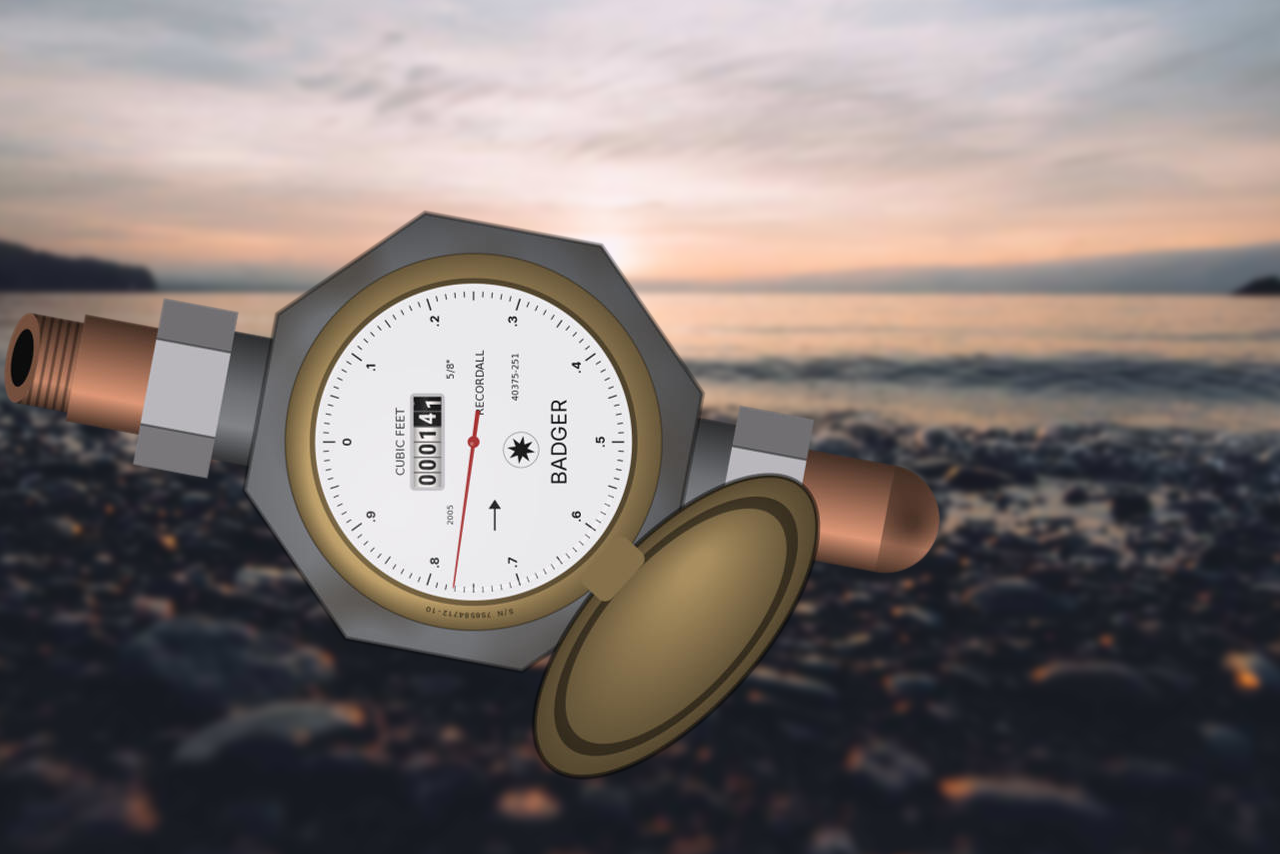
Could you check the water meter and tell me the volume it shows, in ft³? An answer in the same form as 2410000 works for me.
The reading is 140.77
